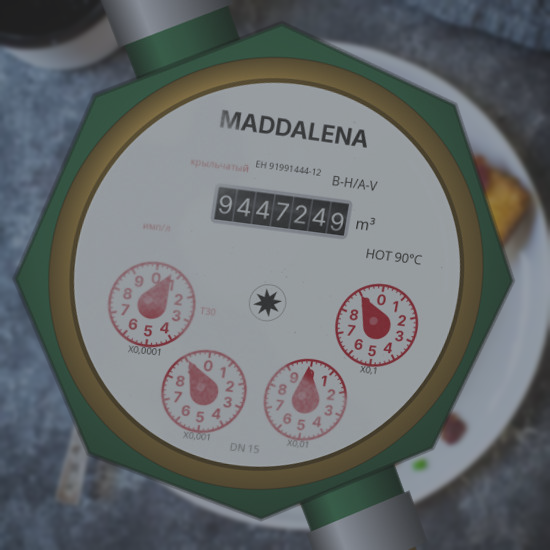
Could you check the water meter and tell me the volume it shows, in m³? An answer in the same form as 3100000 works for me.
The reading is 9447248.8990
